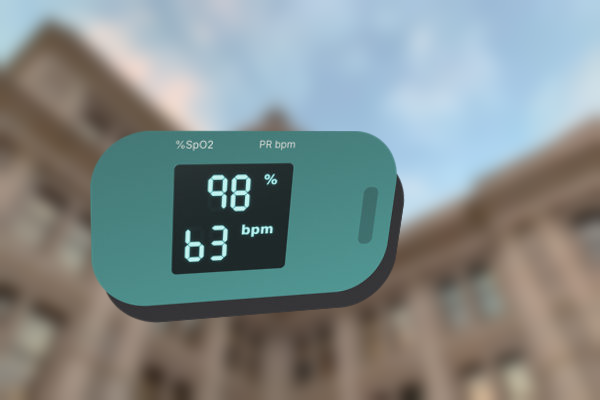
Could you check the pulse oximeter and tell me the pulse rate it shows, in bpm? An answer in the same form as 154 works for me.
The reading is 63
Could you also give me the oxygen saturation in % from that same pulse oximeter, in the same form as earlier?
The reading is 98
